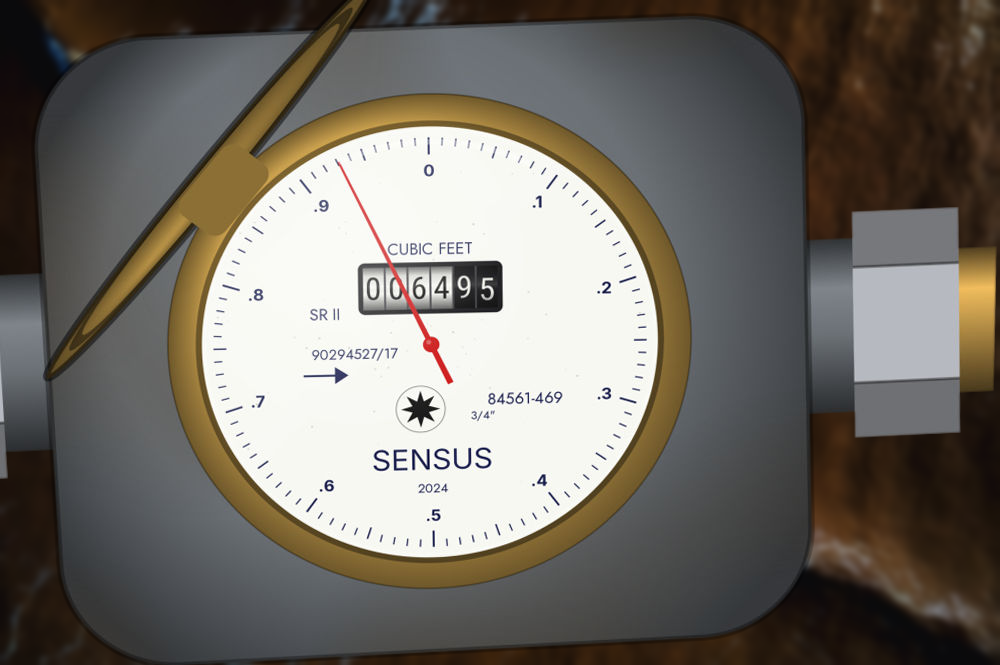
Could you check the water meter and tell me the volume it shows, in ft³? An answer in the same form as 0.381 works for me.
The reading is 6494.93
